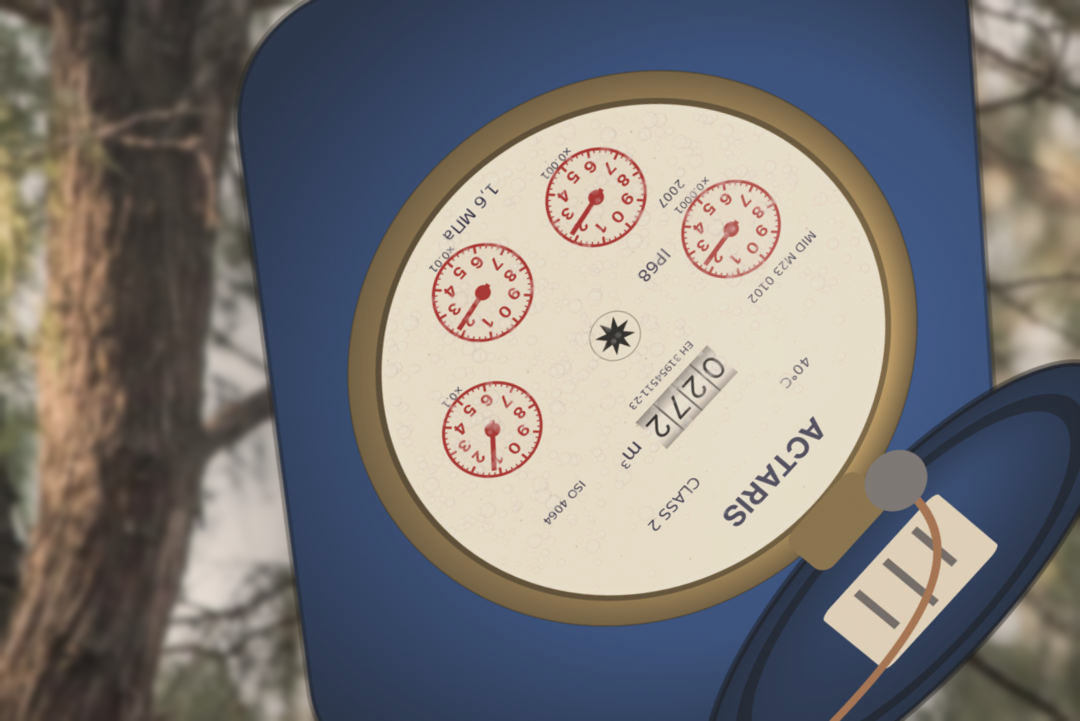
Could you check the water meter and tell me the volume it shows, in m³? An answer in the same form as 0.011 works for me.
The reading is 272.1222
